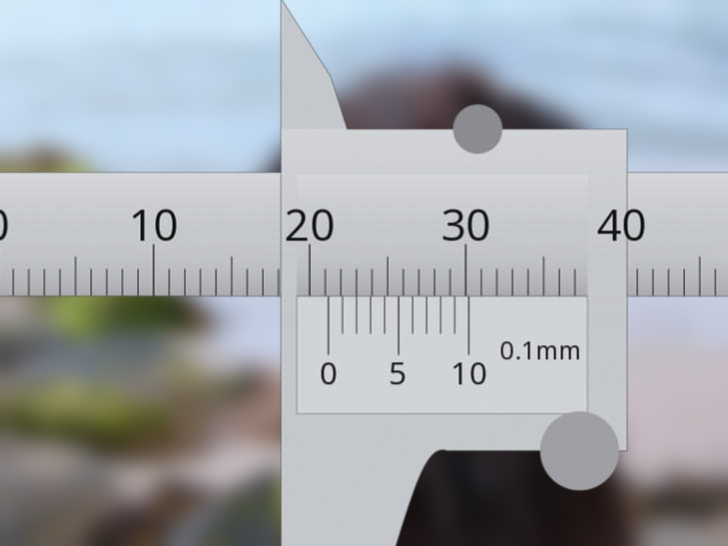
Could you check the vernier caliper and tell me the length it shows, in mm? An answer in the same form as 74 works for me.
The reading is 21.2
